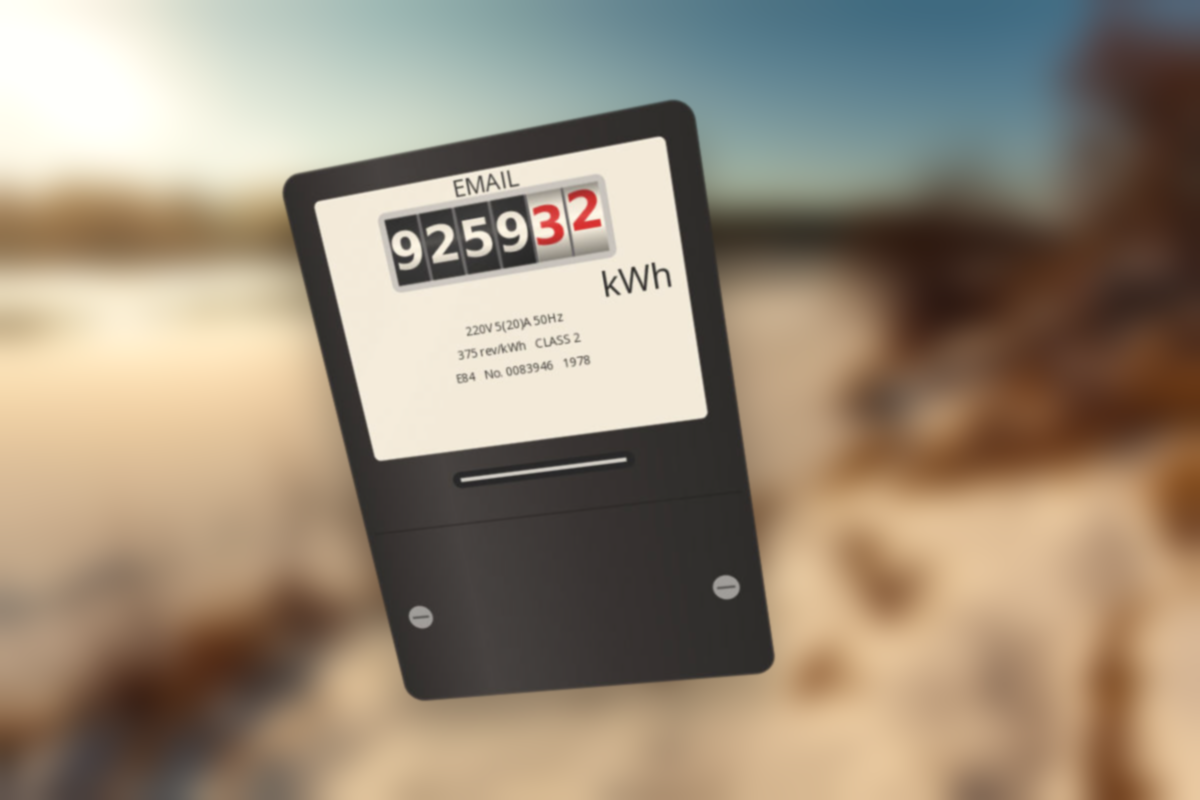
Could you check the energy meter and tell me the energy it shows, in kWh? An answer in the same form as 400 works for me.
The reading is 9259.32
